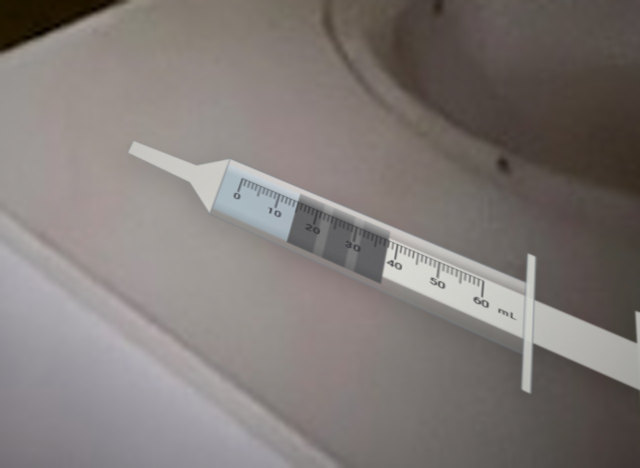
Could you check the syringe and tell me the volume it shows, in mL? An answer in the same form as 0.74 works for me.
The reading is 15
